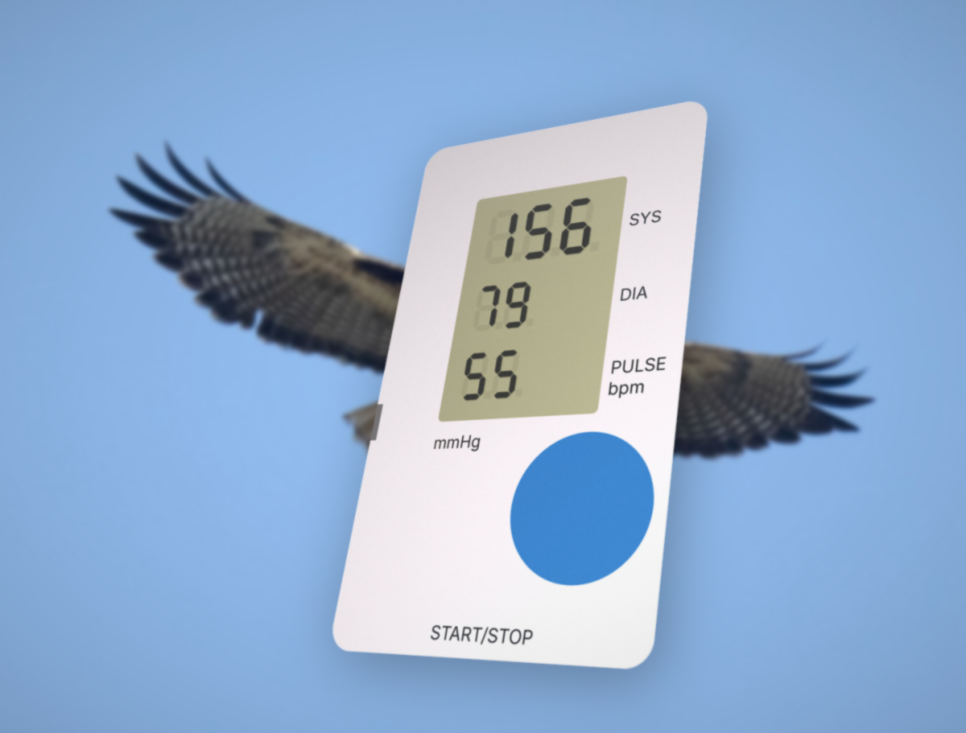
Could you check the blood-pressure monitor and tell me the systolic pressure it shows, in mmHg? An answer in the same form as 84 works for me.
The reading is 156
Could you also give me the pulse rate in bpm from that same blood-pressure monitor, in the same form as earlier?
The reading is 55
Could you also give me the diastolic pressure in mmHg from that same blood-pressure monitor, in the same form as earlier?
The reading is 79
